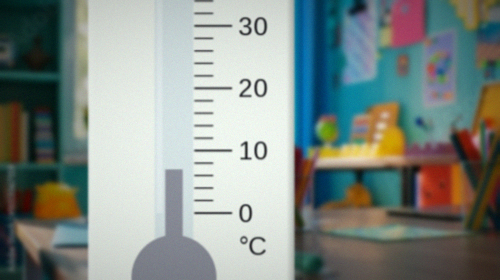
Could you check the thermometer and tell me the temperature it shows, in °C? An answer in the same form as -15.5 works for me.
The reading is 7
